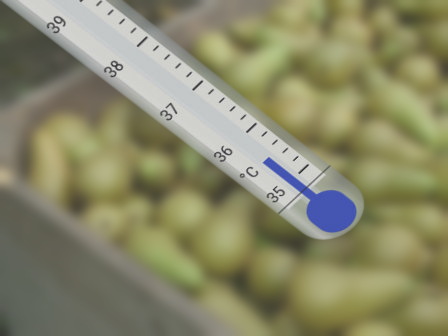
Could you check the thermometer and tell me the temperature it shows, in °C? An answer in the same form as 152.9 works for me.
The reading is 35.5
